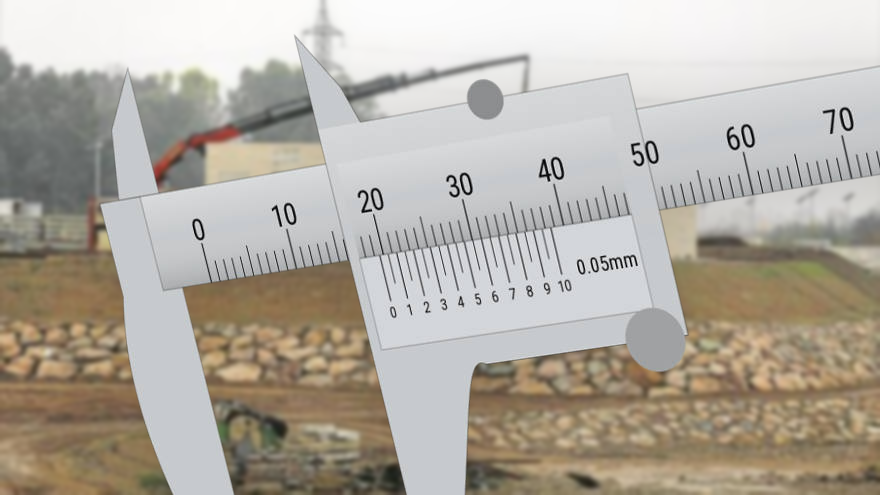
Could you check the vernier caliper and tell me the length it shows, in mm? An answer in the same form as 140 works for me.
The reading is 19.6
